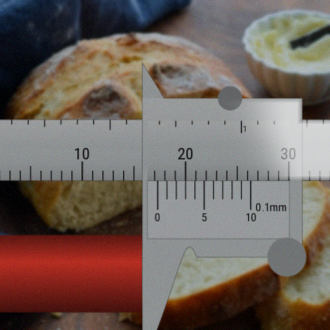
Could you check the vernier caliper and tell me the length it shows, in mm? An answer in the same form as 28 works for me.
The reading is 17.3
